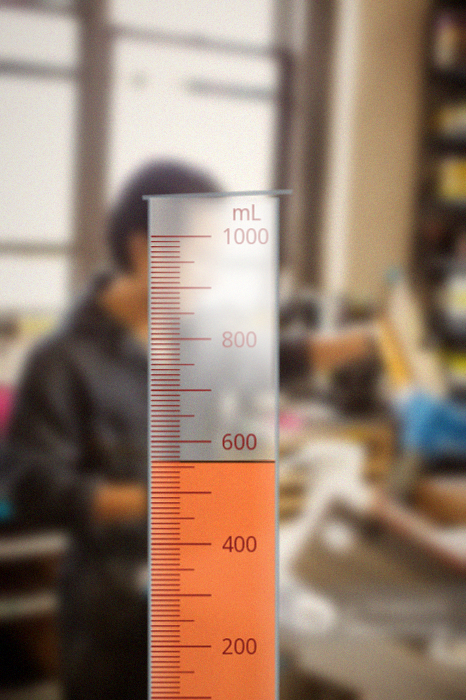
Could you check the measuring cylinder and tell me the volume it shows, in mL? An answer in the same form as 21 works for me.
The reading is 560
